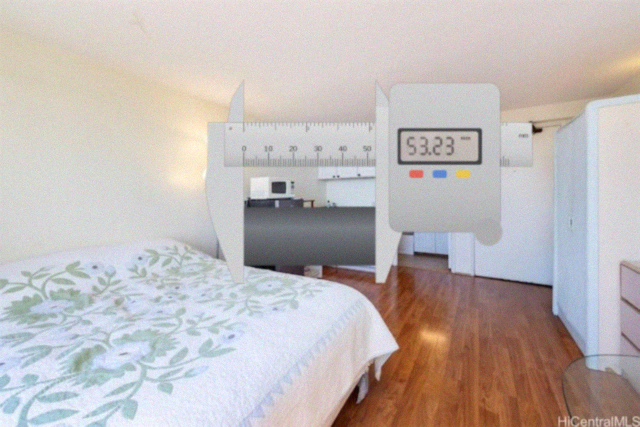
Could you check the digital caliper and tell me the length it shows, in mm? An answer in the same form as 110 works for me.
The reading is 53.23
